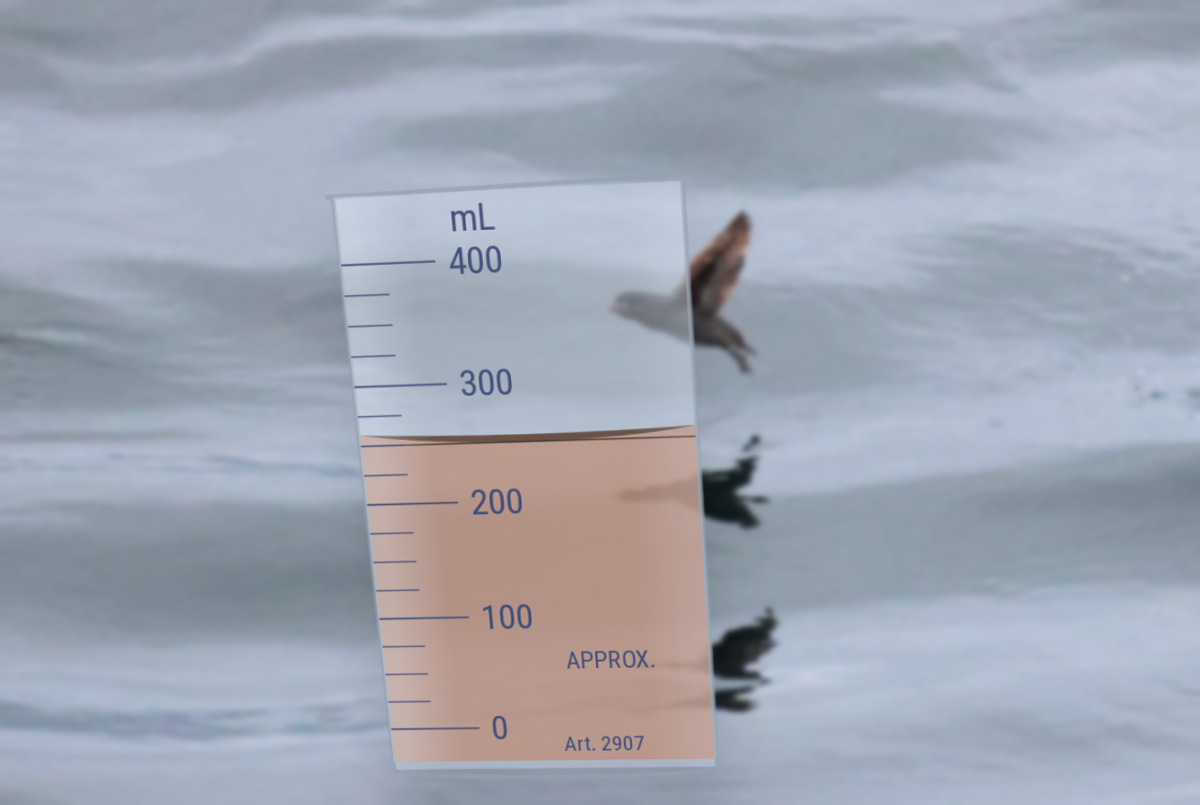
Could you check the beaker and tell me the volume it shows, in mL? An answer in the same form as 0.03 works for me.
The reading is 250
